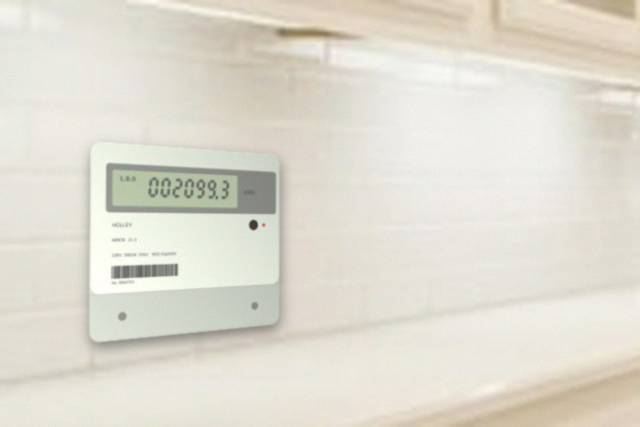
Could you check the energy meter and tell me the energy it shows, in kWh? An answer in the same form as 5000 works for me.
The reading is 2099.3
